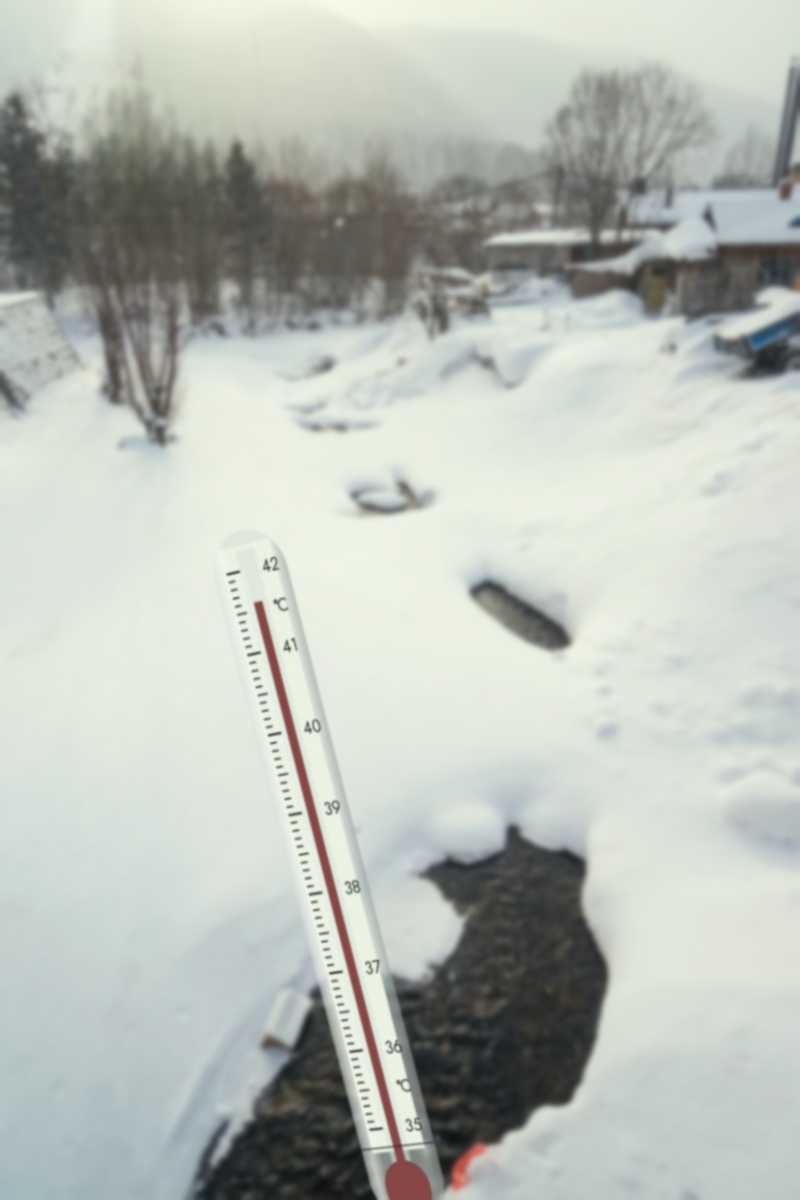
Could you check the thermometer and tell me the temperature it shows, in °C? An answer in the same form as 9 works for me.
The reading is 41.6
